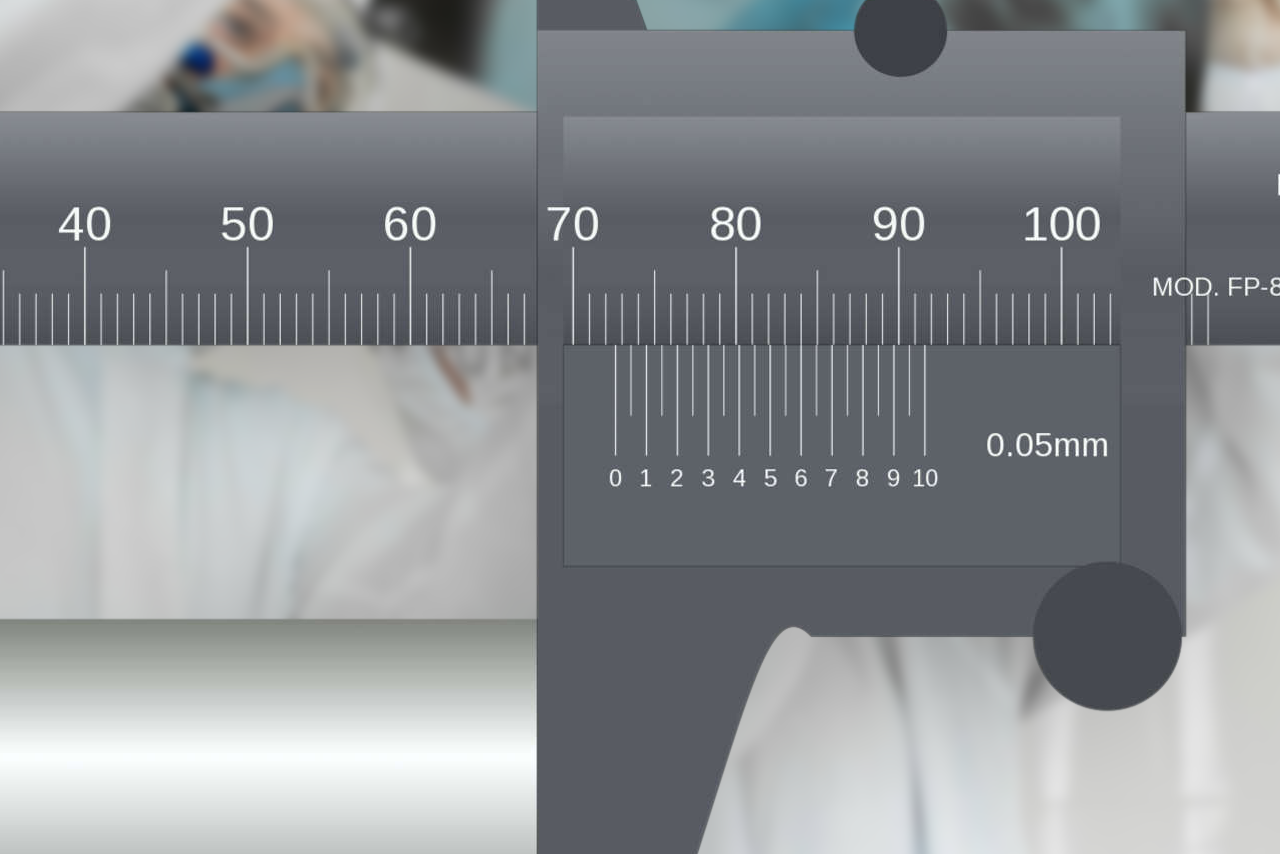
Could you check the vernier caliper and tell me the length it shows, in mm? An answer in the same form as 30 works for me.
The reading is 72.6
